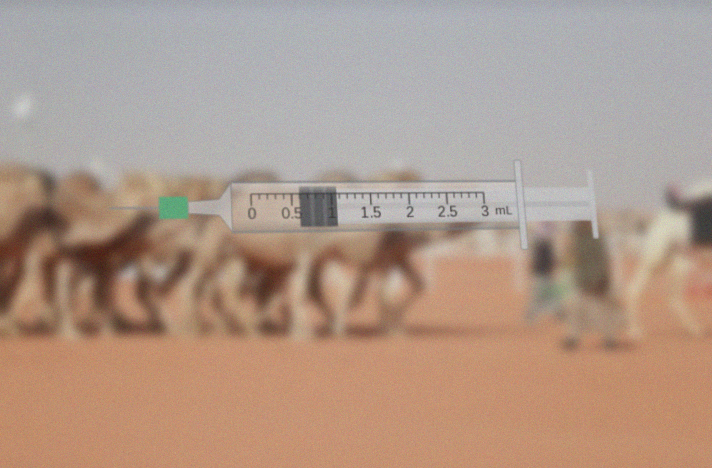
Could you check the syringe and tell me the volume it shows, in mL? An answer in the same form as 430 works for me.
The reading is 0.6
